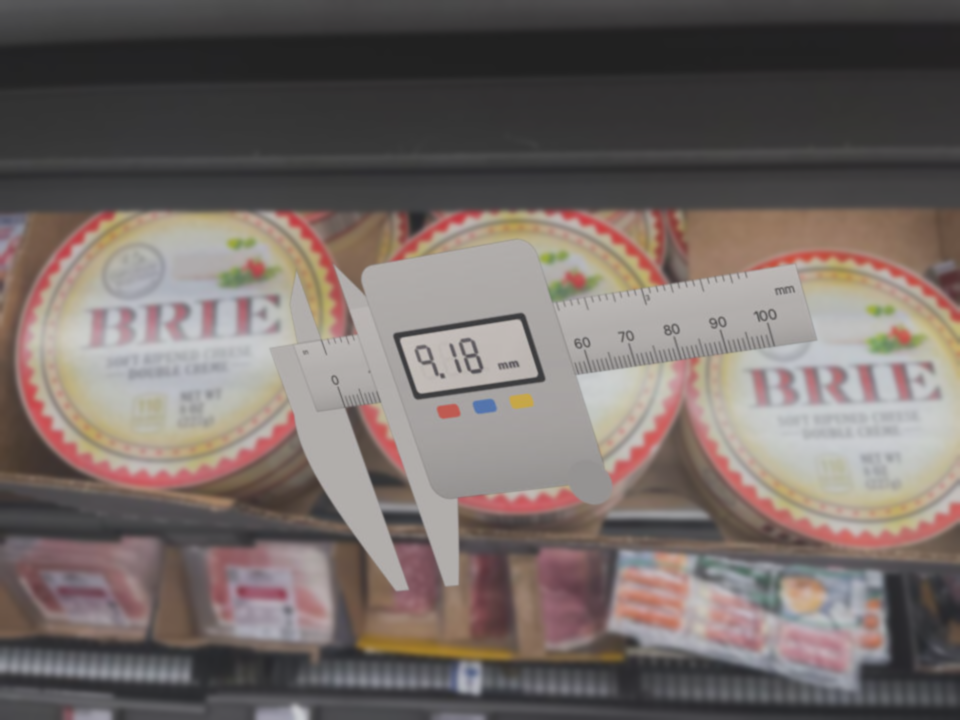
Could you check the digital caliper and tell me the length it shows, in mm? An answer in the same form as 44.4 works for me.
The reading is 9.18
